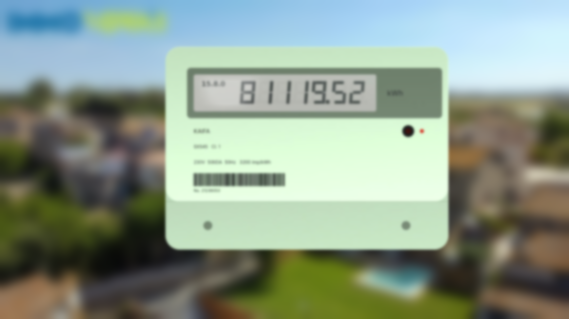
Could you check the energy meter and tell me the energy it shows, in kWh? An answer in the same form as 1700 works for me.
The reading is 81119.52
